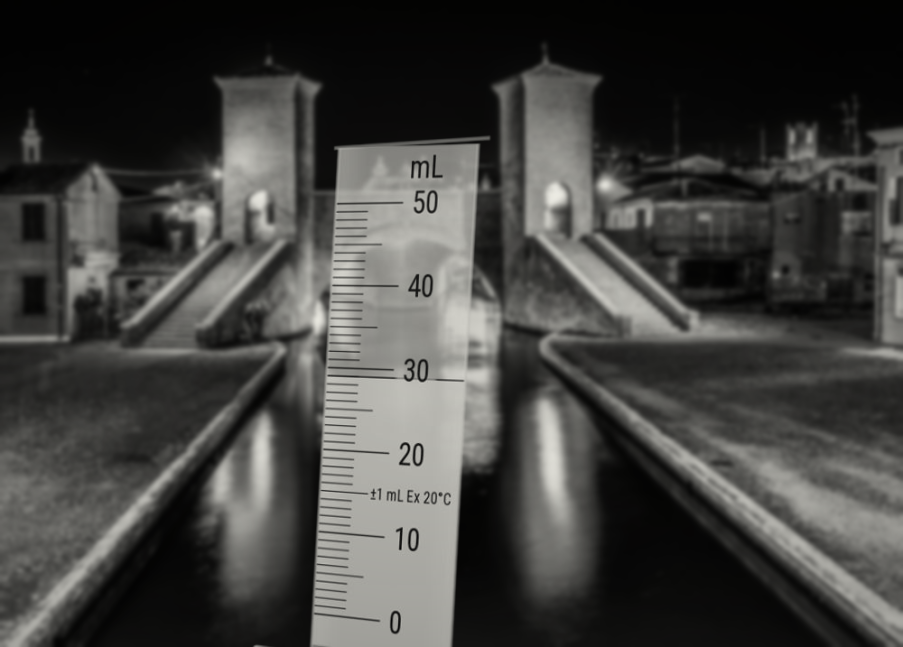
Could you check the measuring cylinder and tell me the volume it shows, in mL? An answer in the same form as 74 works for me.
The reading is 29
